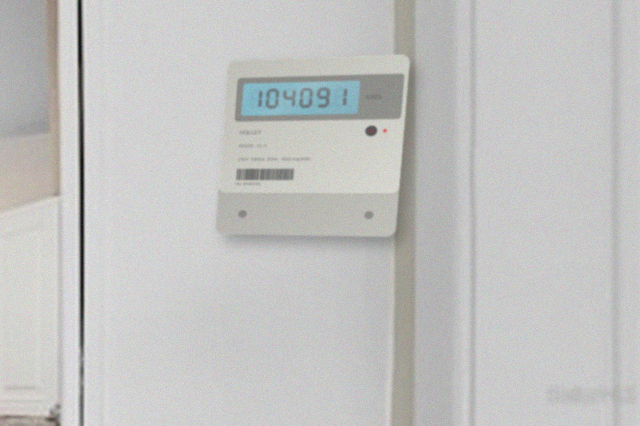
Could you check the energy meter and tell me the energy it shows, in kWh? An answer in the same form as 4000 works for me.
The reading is 104091
